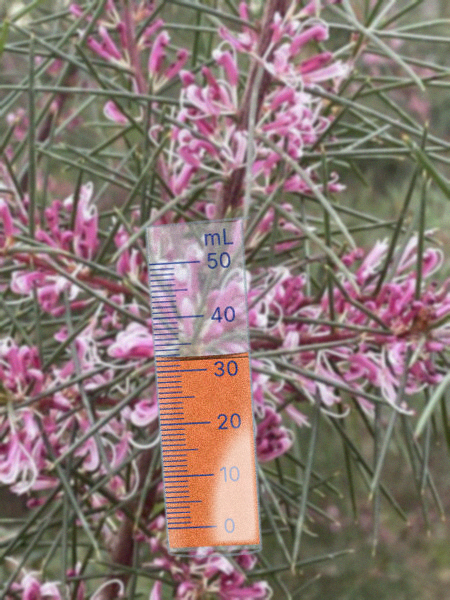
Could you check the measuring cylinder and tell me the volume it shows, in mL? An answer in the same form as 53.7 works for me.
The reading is 32
